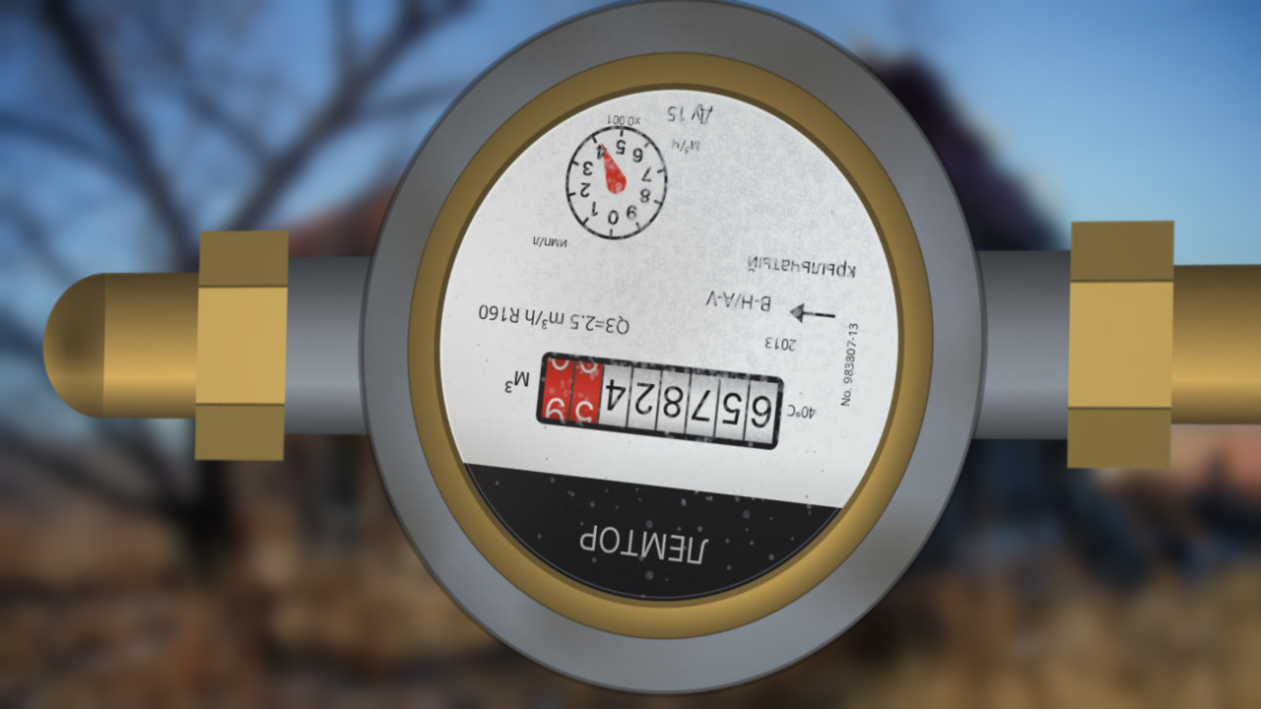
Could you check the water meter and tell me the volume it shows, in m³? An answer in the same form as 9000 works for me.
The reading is 657824.594
